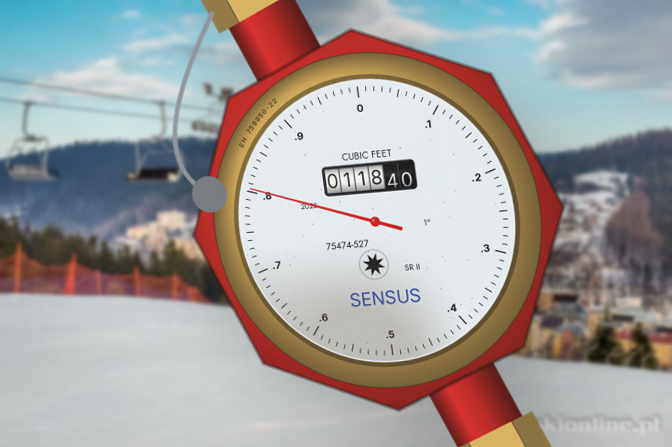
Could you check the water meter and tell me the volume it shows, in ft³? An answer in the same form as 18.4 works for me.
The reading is 11839.80
